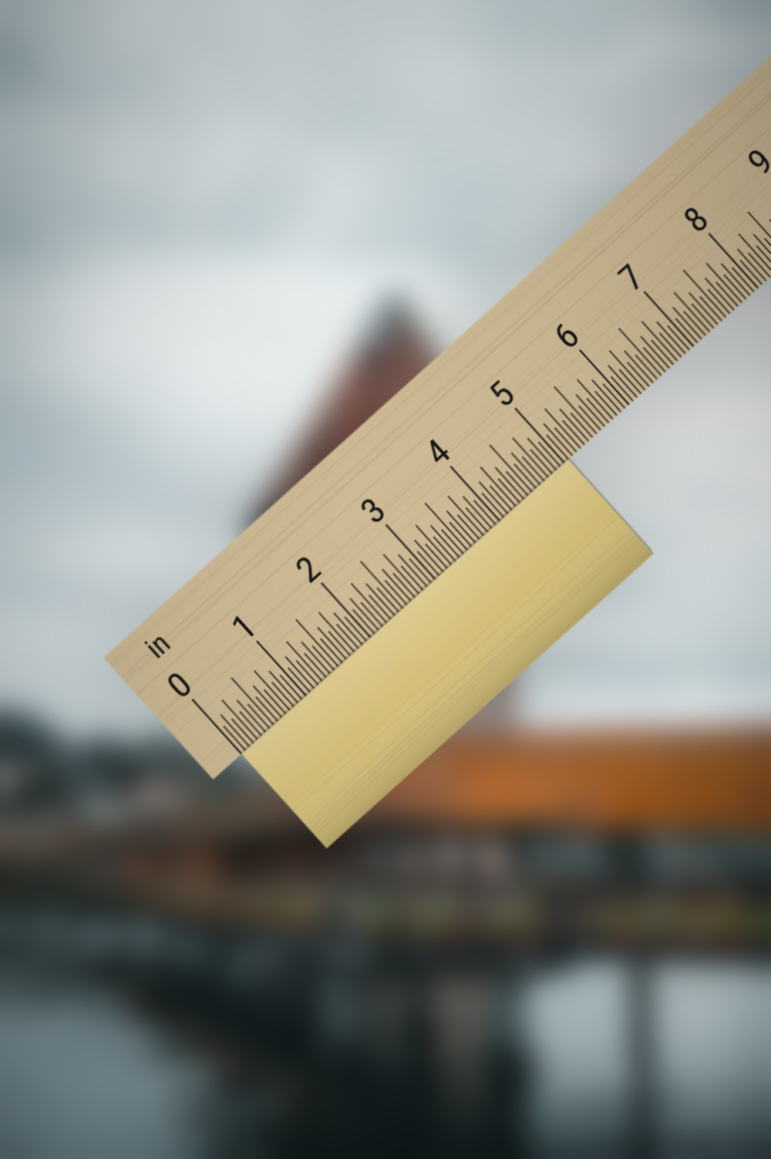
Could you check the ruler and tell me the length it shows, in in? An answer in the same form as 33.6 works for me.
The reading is 5.0625
